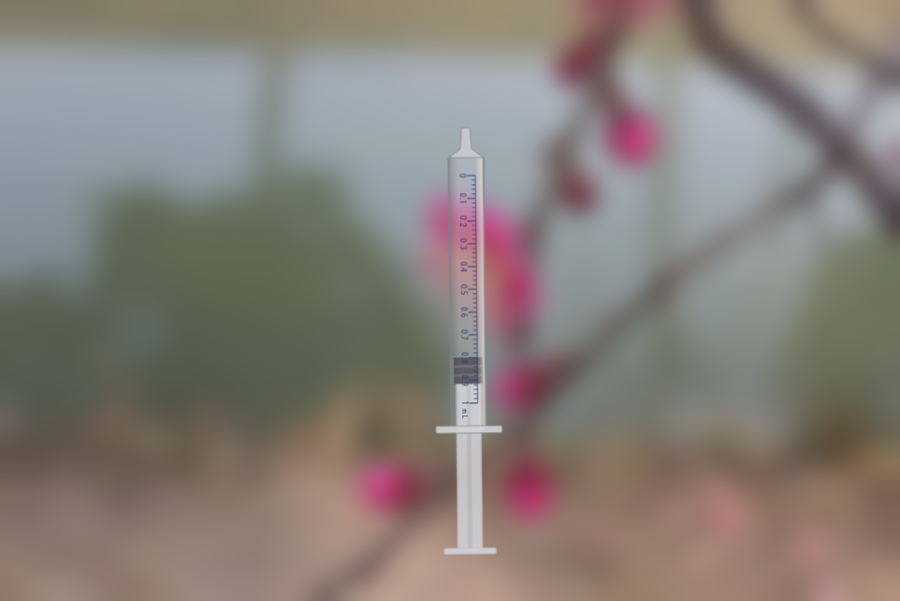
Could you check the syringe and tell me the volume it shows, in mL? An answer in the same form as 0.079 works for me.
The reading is 0.8
